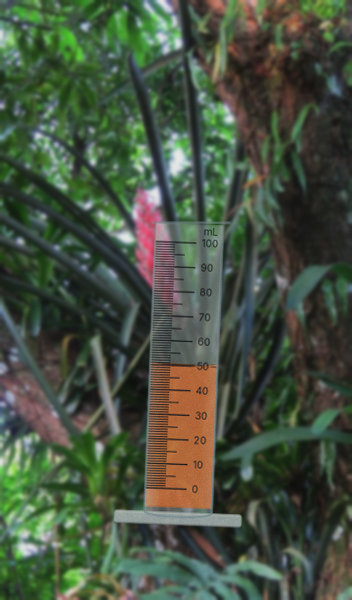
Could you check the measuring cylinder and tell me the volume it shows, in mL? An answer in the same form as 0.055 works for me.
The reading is 50
